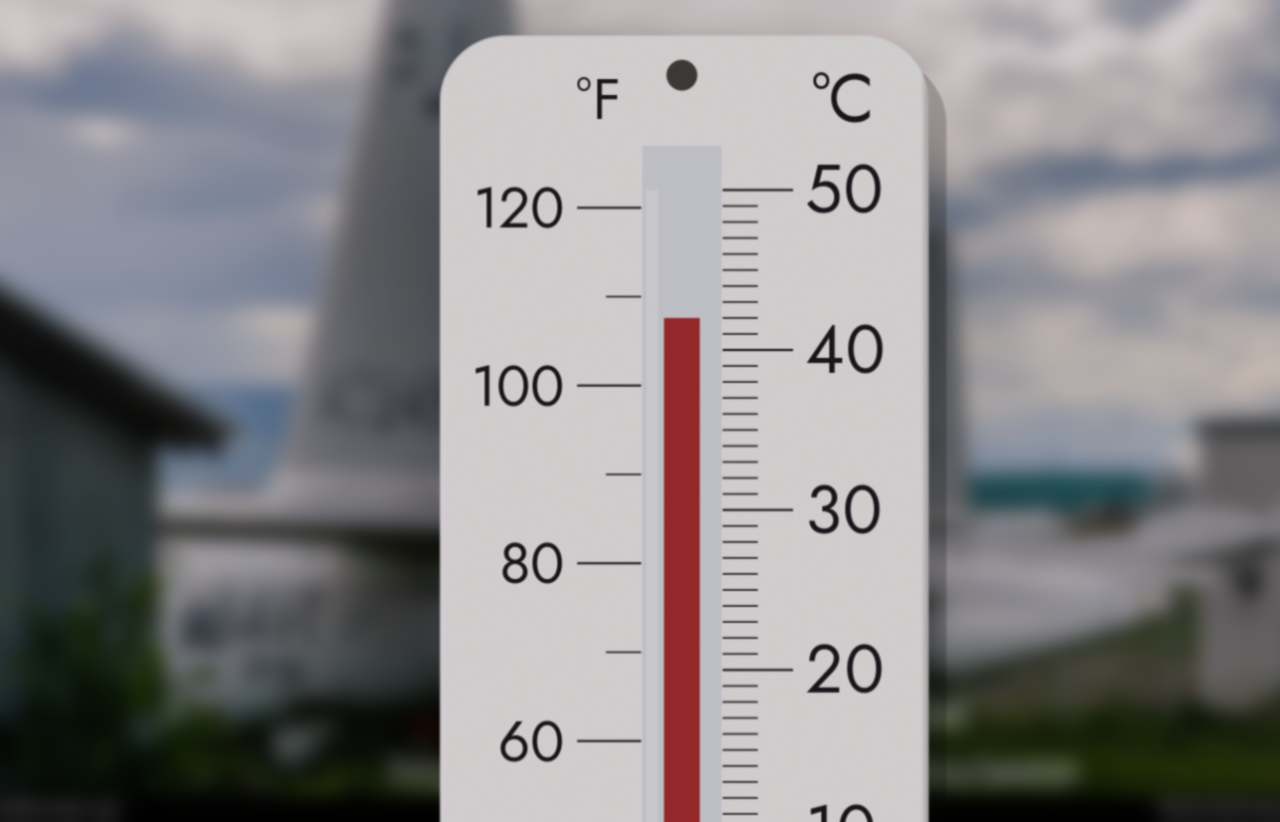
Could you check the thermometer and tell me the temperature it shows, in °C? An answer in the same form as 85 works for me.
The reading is 42
